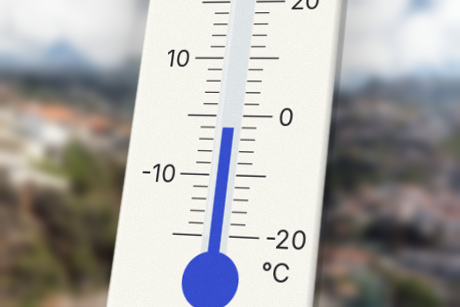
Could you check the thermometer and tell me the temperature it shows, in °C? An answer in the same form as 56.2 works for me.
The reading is -2
